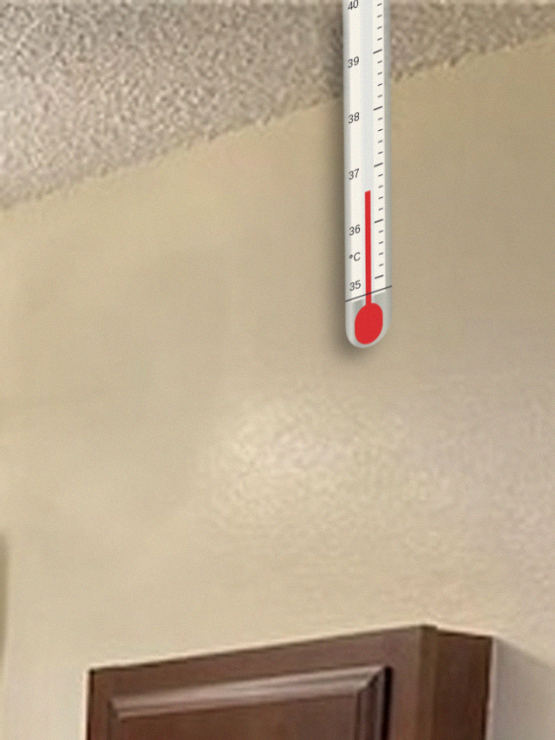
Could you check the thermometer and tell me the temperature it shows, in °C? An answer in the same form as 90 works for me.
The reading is 36.6
